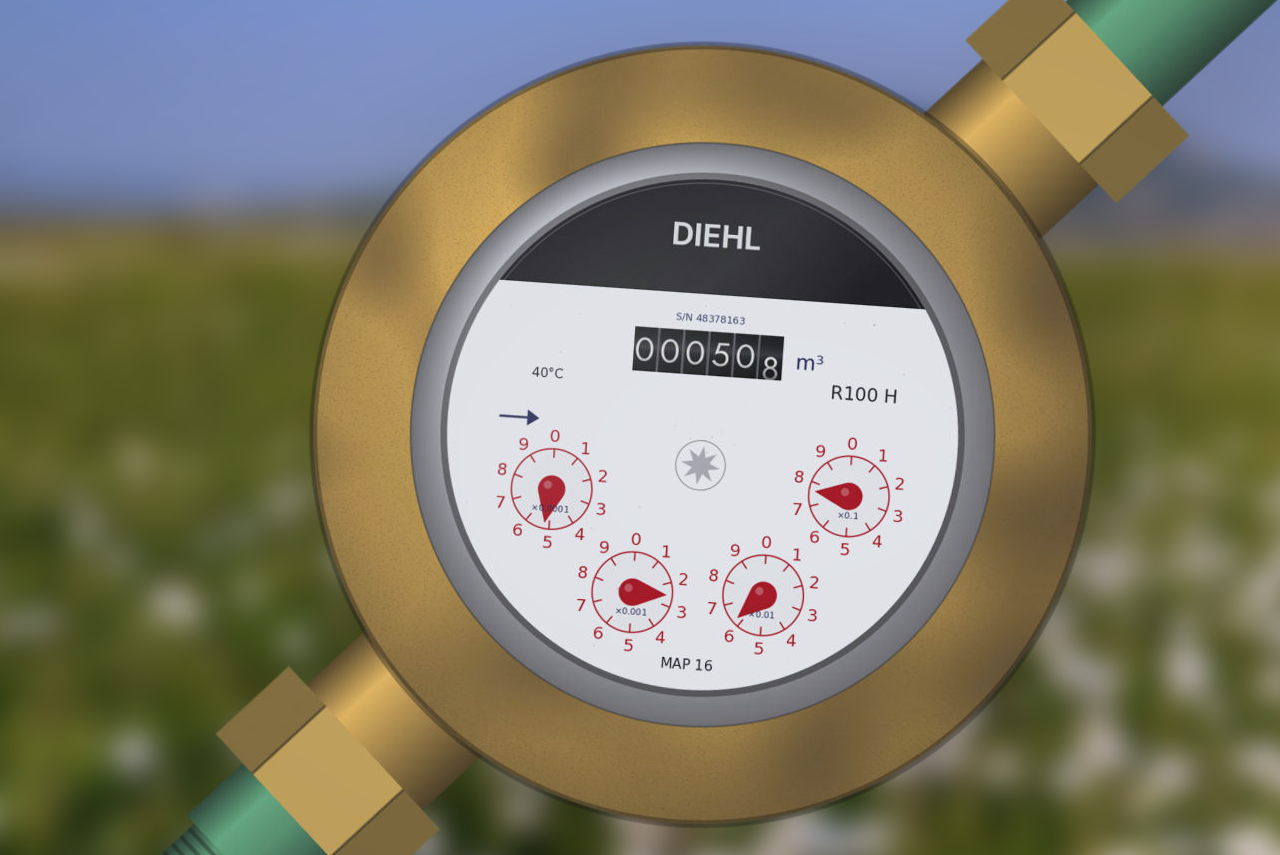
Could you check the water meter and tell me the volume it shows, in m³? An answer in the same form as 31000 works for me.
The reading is 507.7625
